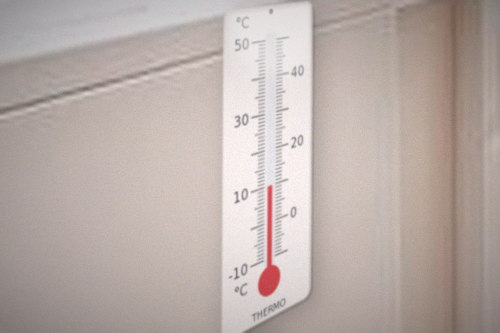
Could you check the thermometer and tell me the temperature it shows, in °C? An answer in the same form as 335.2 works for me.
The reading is 10
